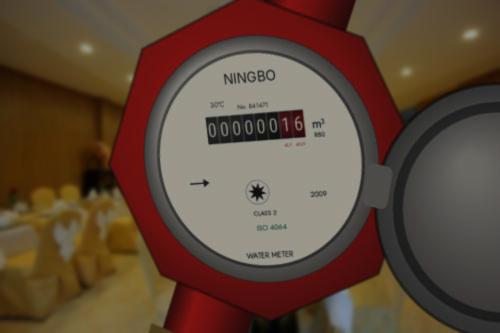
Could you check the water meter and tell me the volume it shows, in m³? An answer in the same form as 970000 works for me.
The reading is 0.16
